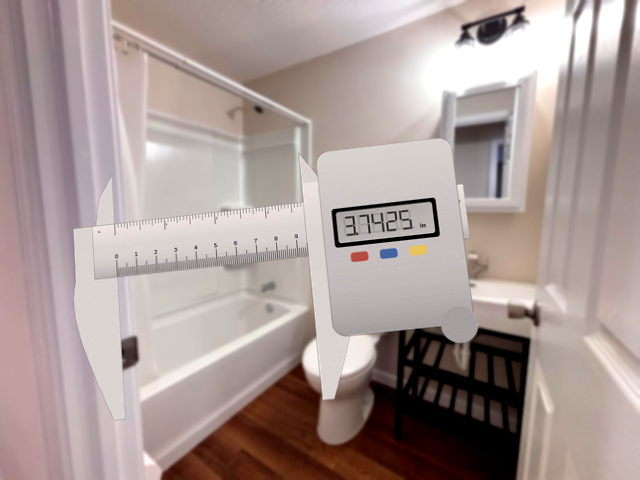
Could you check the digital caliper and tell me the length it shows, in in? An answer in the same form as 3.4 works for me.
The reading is 3.7425
